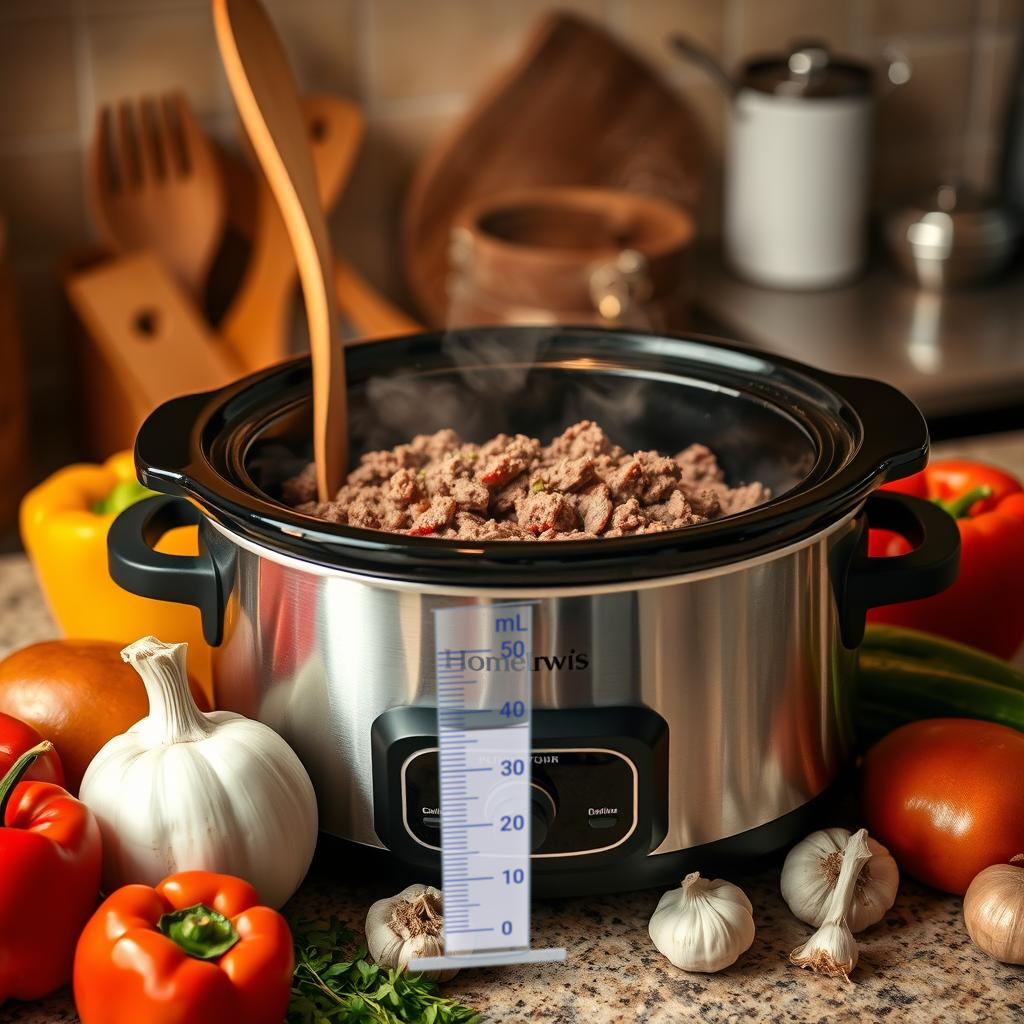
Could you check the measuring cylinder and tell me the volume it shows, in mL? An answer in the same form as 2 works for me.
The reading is 37
